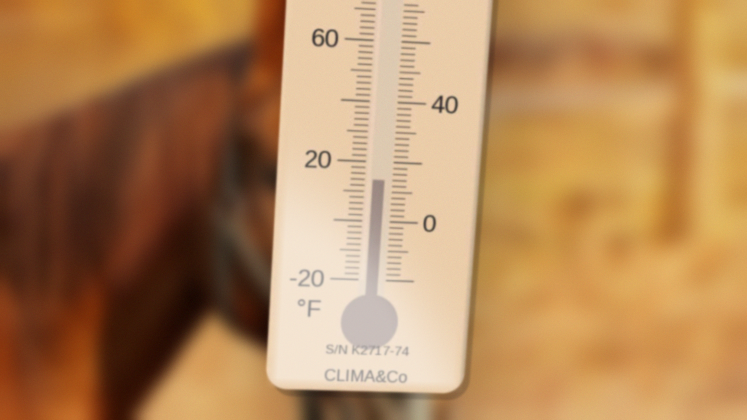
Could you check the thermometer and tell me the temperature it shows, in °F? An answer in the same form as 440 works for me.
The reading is 14
